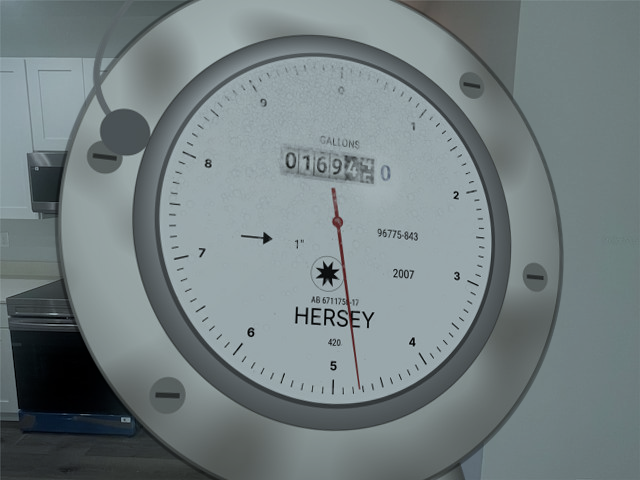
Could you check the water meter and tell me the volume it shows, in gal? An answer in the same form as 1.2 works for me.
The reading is 169444.7
